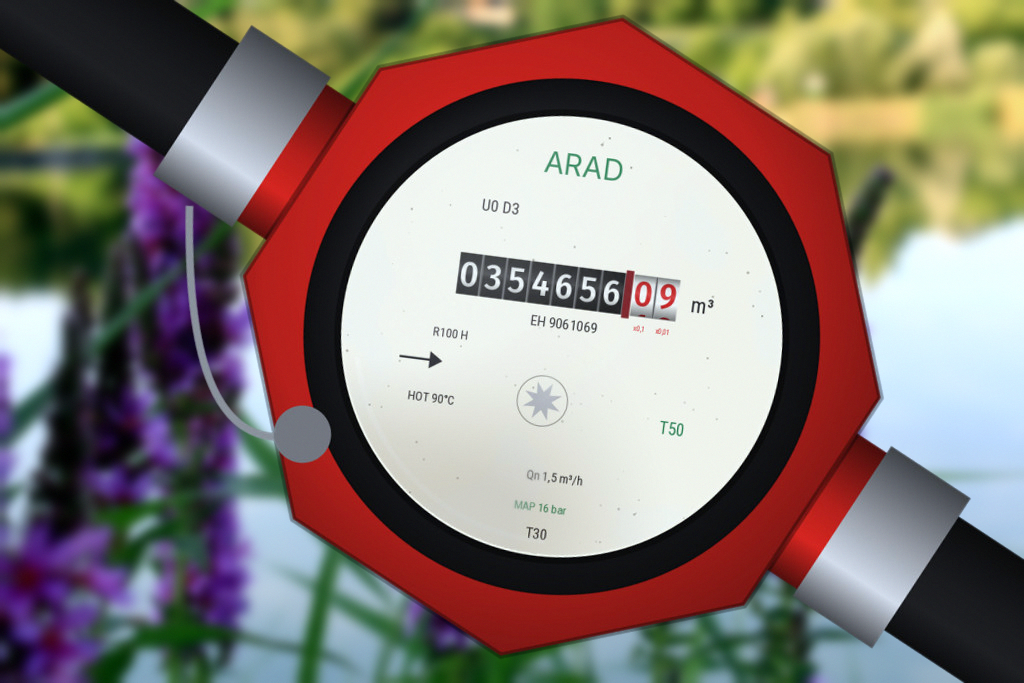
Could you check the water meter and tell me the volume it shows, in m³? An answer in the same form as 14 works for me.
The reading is 354656.09
